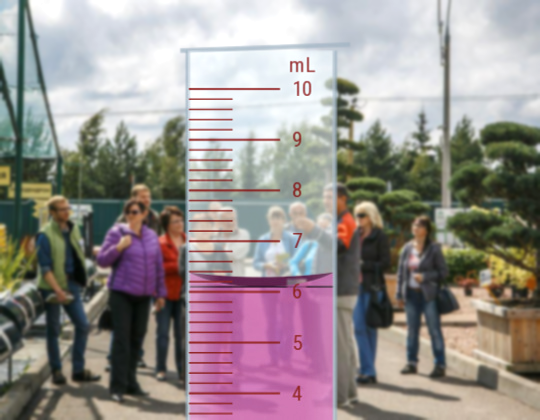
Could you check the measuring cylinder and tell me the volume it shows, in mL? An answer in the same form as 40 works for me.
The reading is 6.1
